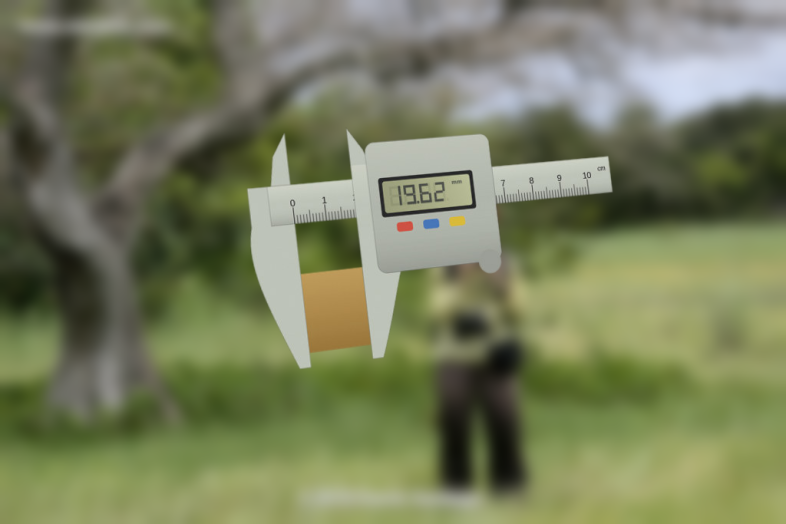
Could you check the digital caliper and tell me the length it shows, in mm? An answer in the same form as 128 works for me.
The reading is 19.62
